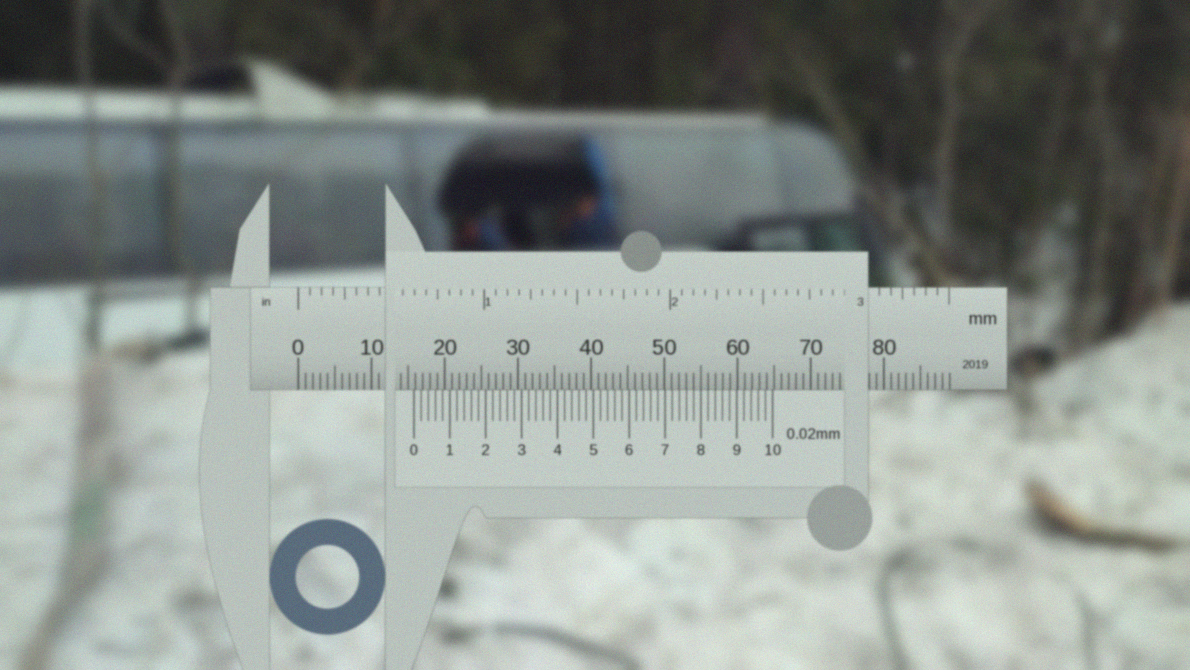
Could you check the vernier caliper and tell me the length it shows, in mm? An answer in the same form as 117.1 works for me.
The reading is 15.8
